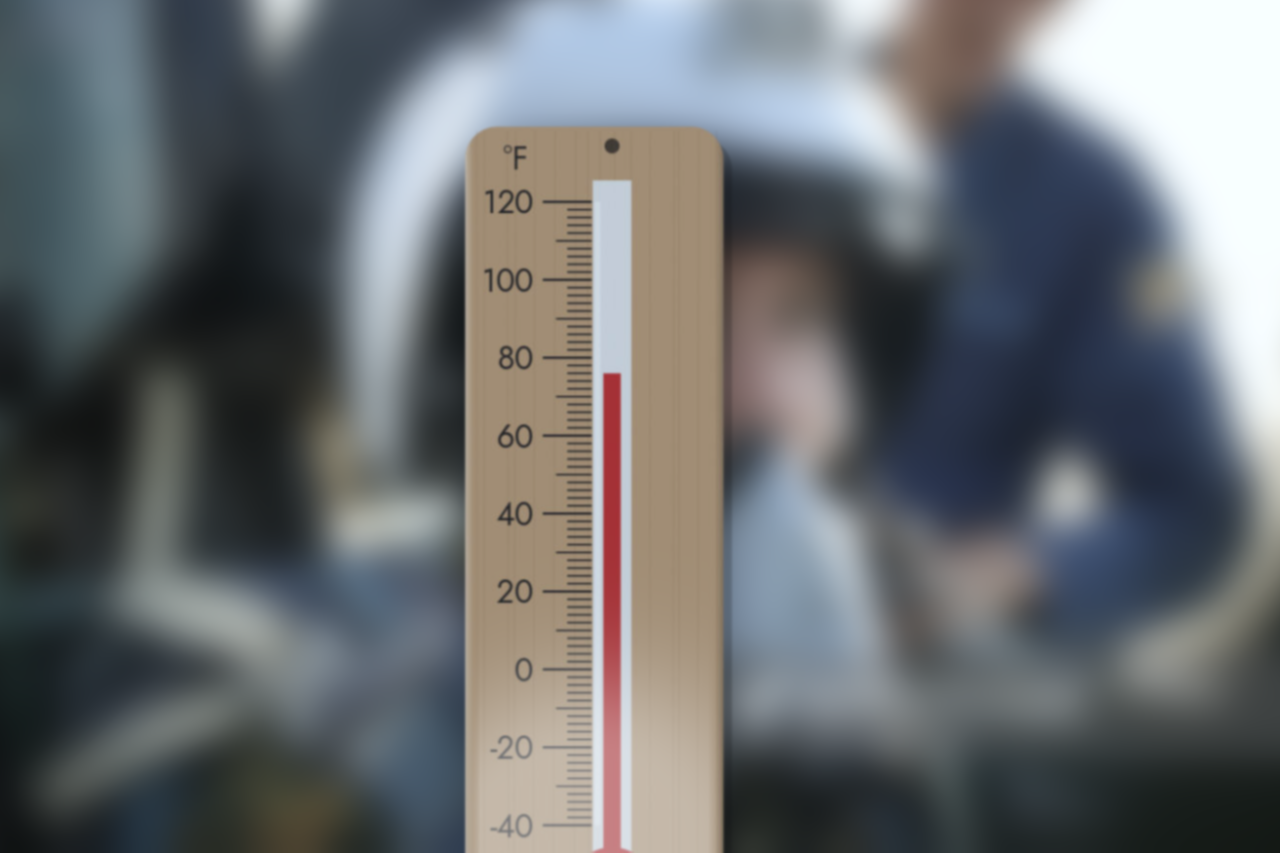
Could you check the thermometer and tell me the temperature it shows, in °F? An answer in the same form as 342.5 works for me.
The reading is 76
